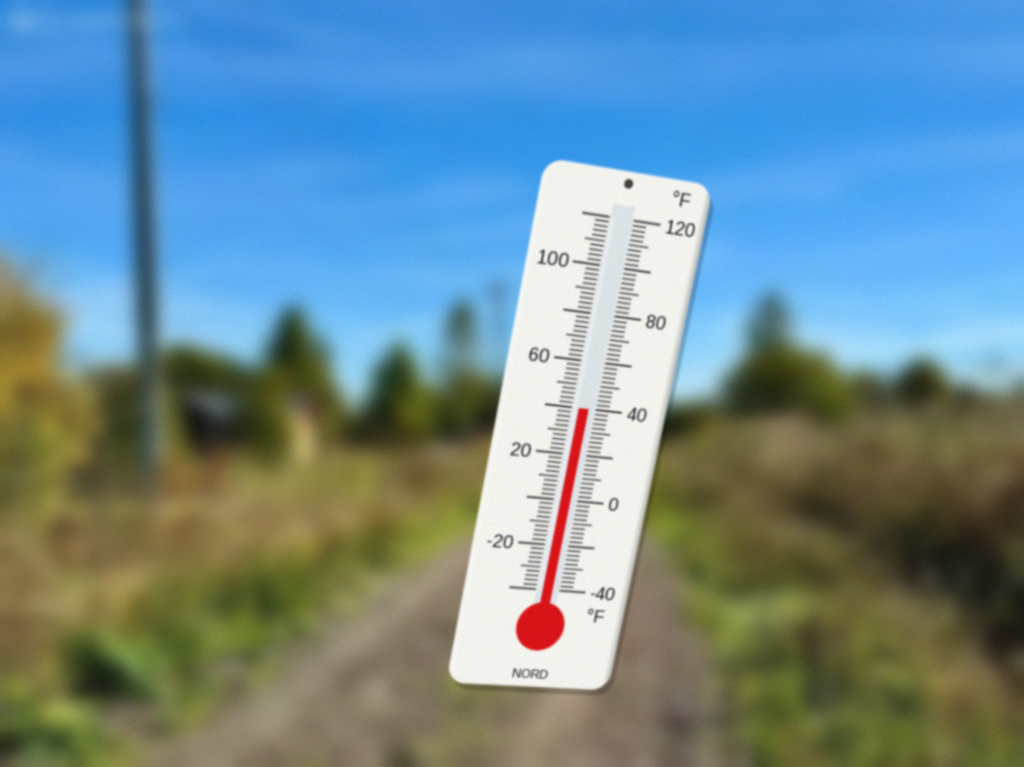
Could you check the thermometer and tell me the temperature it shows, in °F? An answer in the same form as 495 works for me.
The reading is 40
